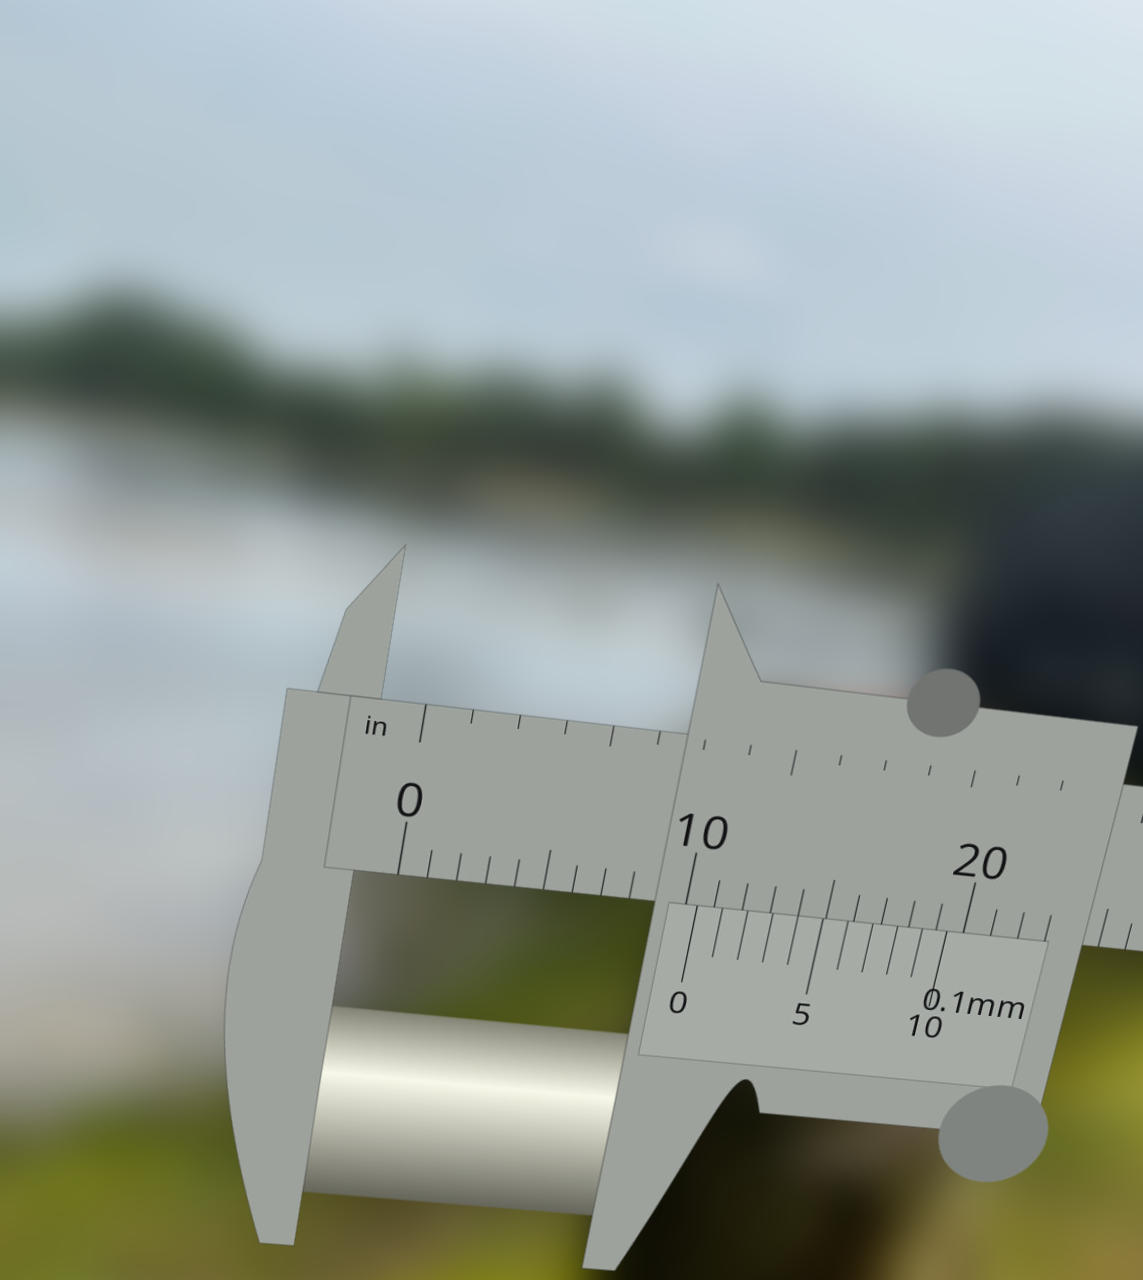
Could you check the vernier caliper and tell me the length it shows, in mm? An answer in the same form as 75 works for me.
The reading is 10.4
